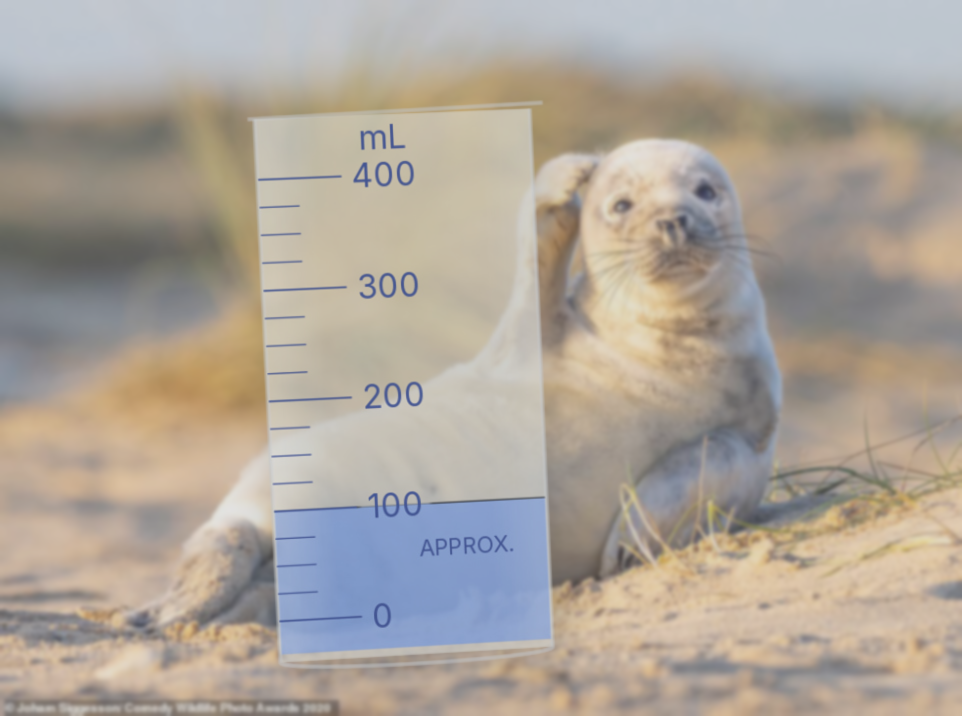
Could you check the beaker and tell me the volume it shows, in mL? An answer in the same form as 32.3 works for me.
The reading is 100
